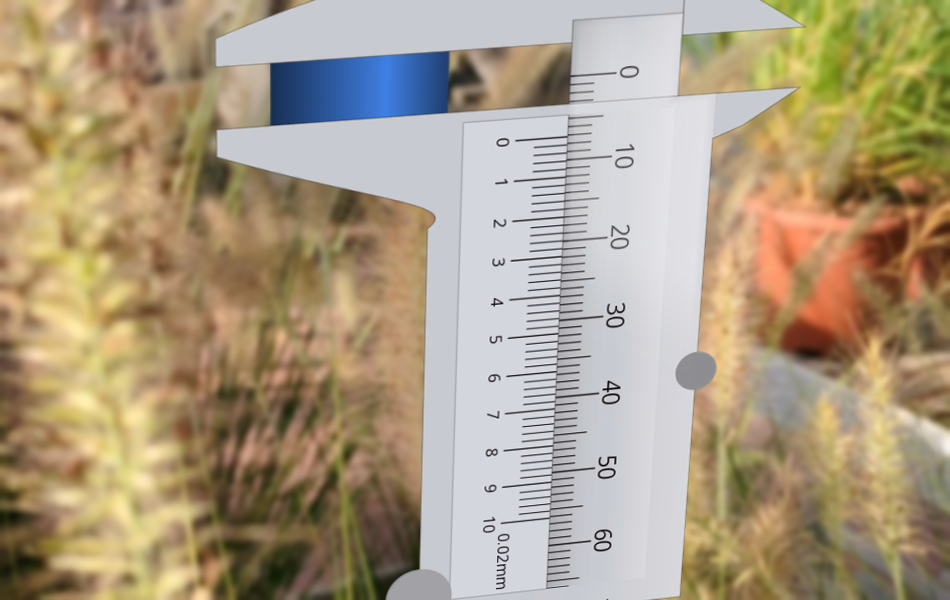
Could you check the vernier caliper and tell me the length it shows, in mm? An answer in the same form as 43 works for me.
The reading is 7.2
